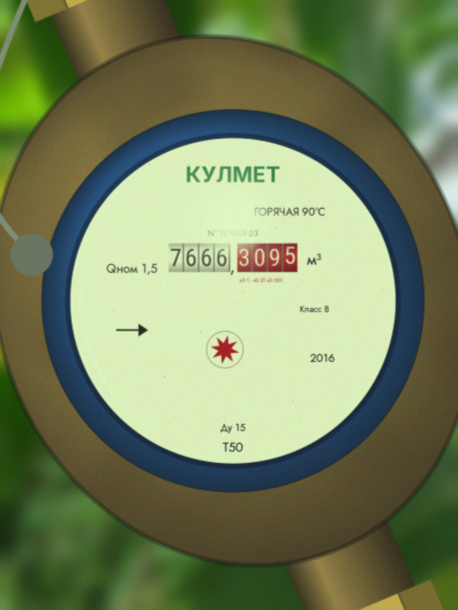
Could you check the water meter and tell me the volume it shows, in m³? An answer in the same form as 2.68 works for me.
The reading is 7666.3095
